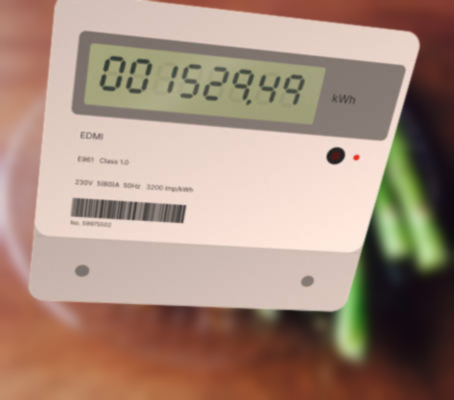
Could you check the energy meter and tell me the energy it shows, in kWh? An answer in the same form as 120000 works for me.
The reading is 1529.49
